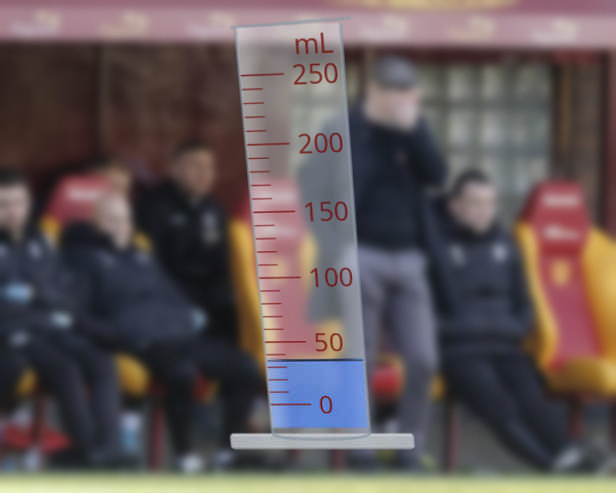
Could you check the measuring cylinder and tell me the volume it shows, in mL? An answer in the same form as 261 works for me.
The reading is 35
